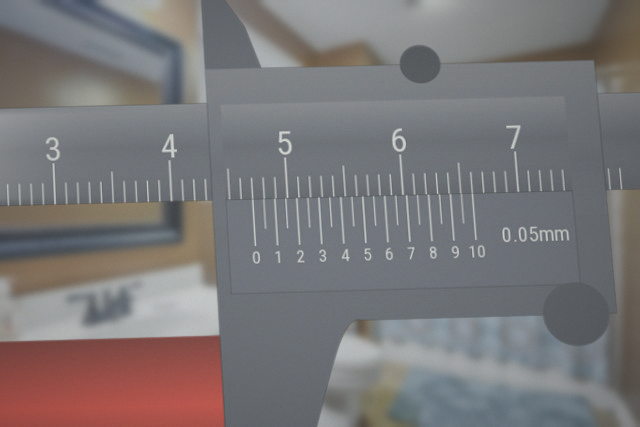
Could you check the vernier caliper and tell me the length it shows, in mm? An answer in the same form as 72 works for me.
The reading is 47.0
